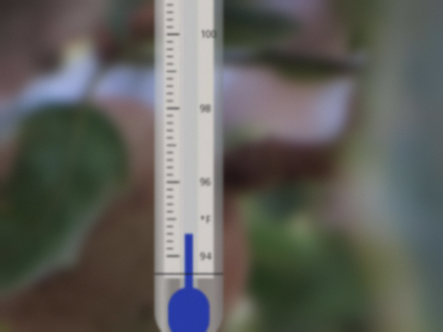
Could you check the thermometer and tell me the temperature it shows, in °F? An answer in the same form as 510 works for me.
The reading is 94.6
